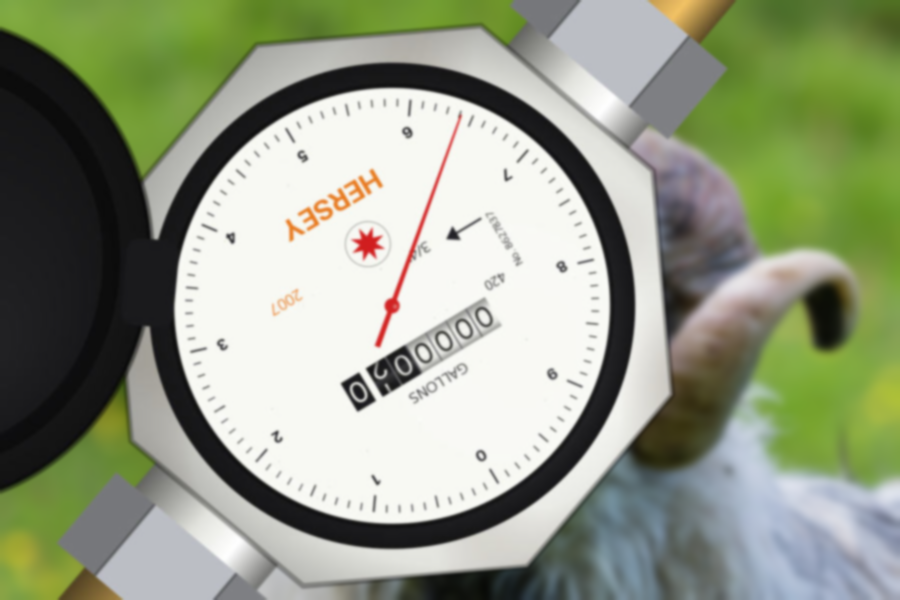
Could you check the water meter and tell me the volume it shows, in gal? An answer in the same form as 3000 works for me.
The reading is 16.4
